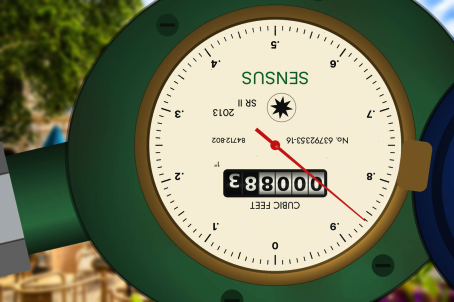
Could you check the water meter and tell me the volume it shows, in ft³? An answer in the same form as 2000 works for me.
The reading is 882.86
